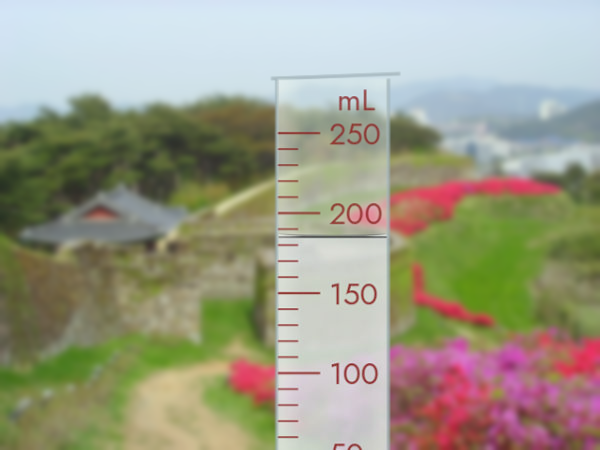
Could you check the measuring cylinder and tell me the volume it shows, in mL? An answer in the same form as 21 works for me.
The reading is 185
